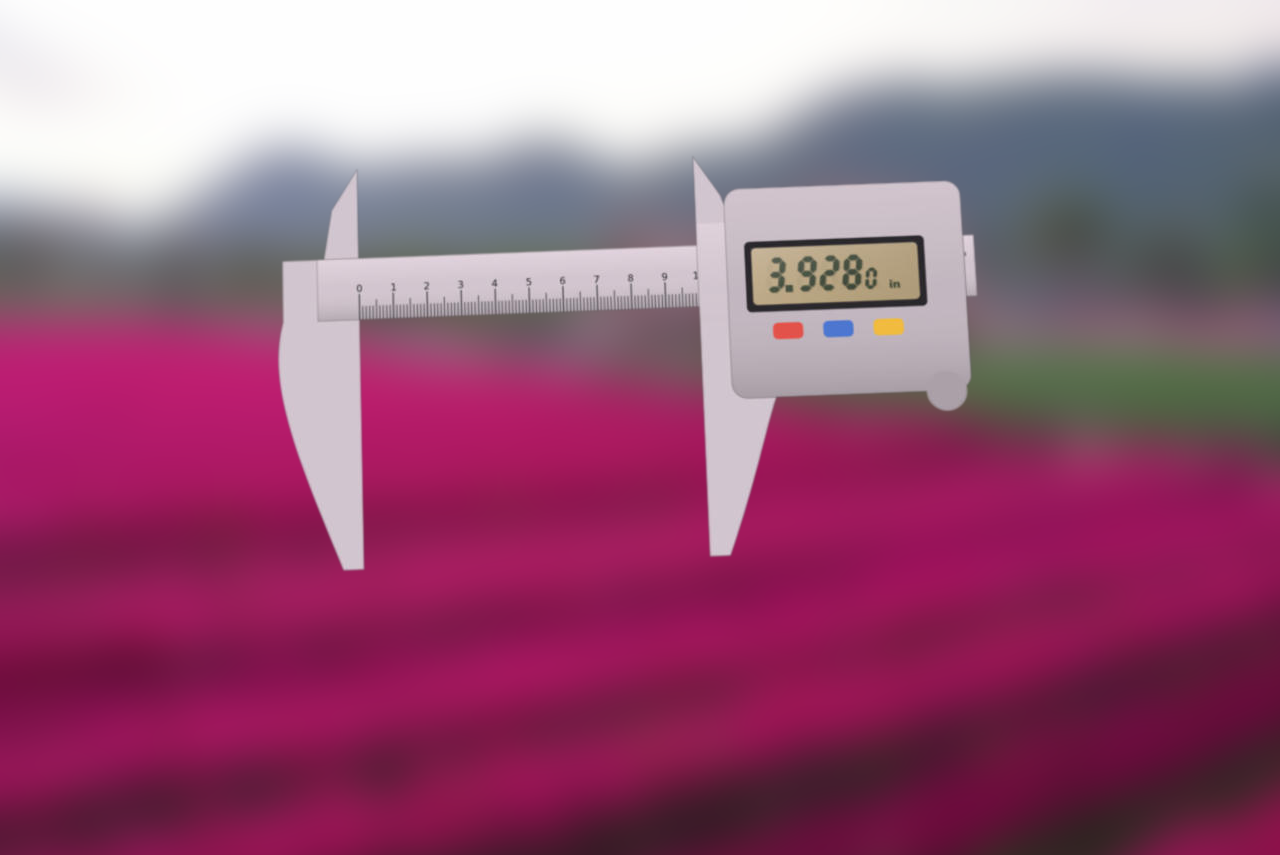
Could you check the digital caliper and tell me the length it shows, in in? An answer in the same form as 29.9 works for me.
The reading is 3.9280
